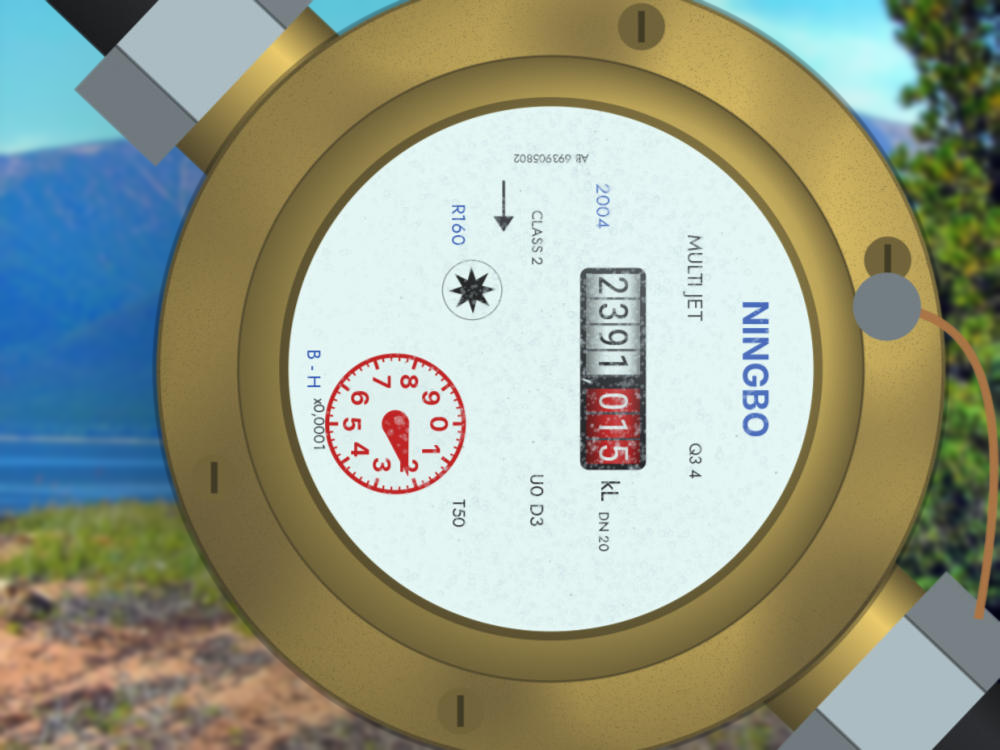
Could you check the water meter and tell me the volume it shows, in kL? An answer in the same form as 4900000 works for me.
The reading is 2391.0152
